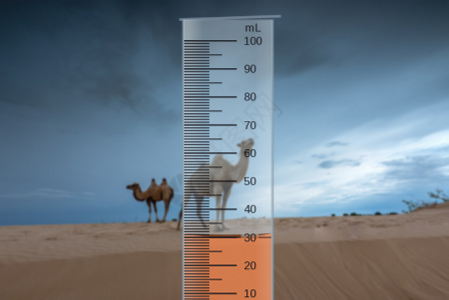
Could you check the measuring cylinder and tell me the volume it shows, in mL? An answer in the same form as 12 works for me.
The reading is 30
